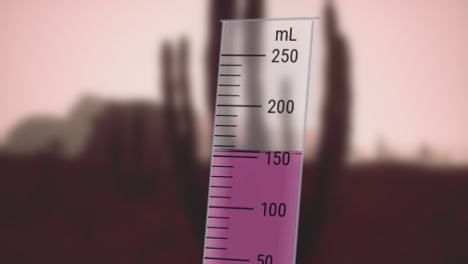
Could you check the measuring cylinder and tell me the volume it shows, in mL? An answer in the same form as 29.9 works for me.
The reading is 155
